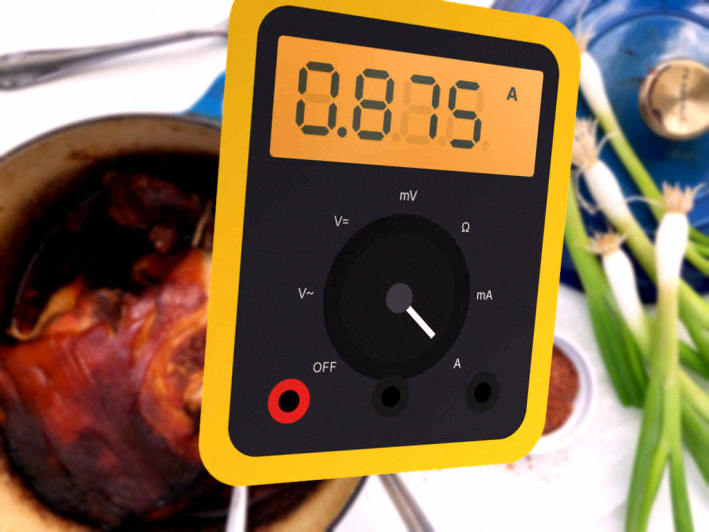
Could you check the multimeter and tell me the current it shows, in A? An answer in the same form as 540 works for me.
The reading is 0.875
